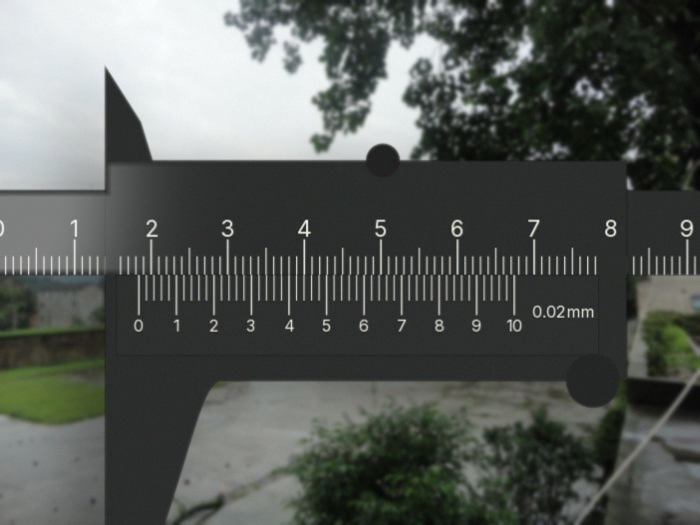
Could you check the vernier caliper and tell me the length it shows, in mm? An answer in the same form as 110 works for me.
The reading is 18.4
